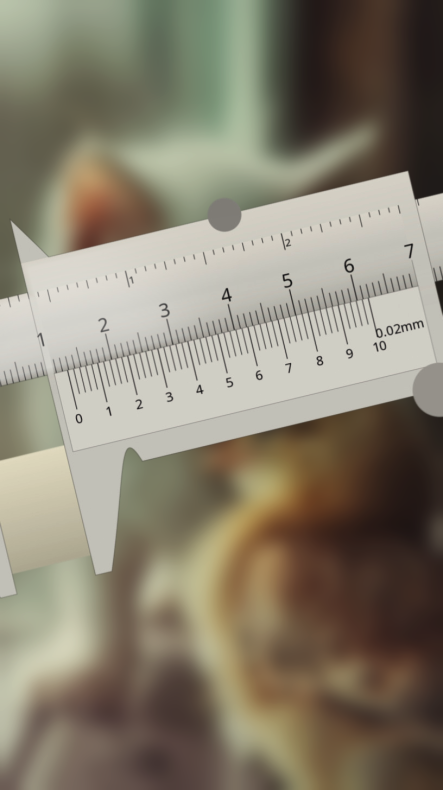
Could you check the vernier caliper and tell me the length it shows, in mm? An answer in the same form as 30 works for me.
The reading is 12.8
